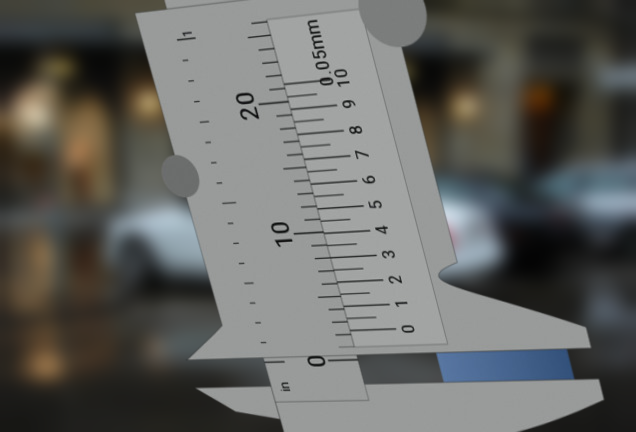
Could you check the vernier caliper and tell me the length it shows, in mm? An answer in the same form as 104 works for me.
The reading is 2.3
